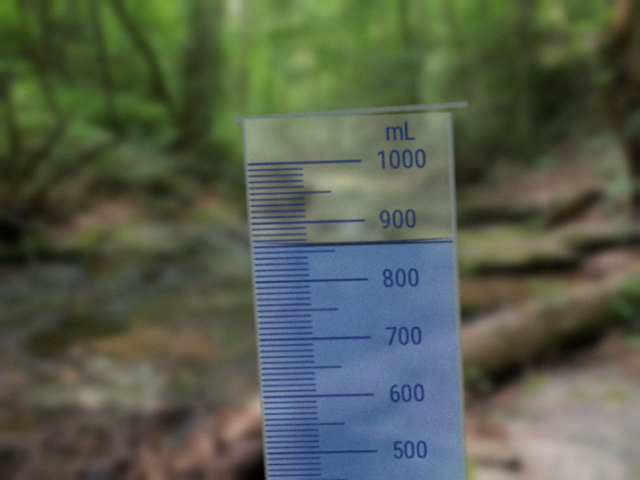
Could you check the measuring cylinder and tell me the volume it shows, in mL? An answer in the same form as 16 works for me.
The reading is 860
